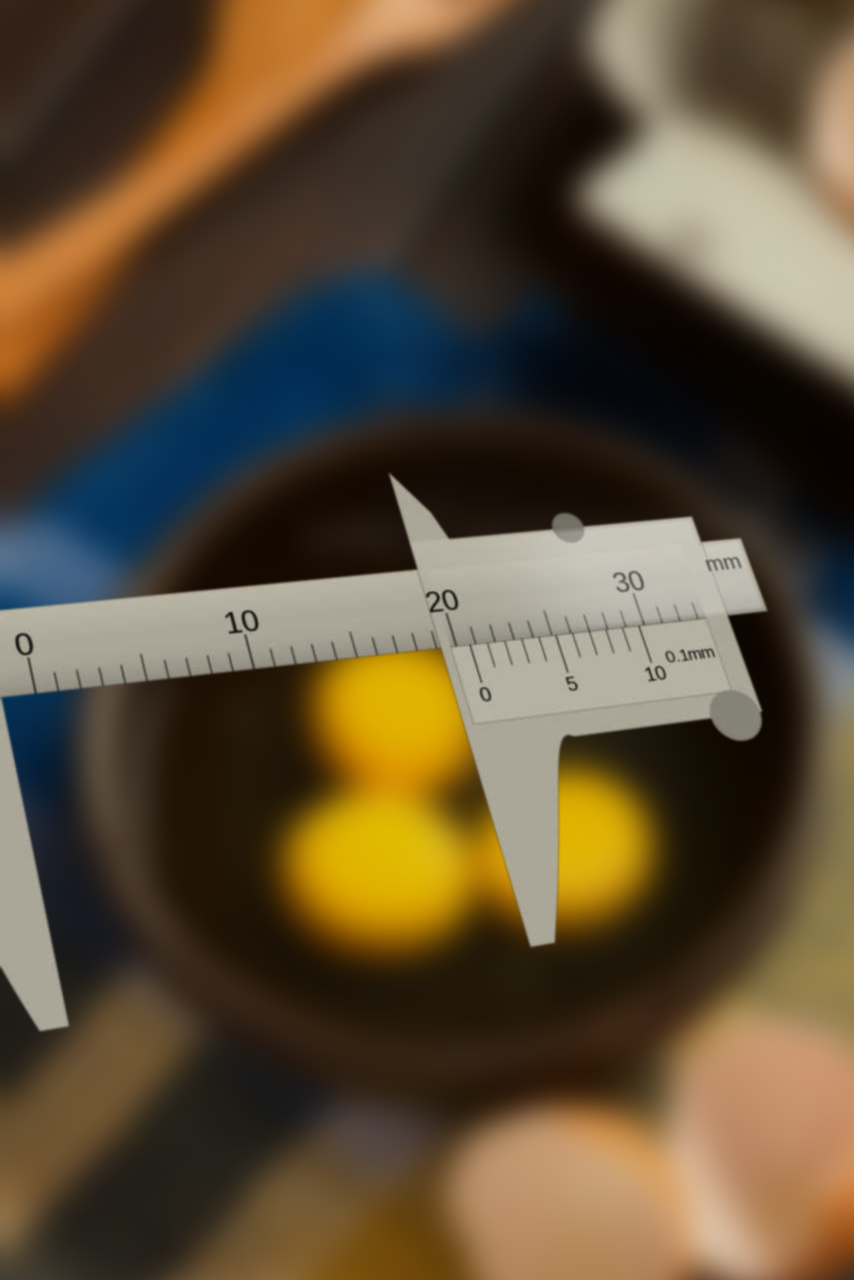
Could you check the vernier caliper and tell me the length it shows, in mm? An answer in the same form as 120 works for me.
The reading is 20.7
